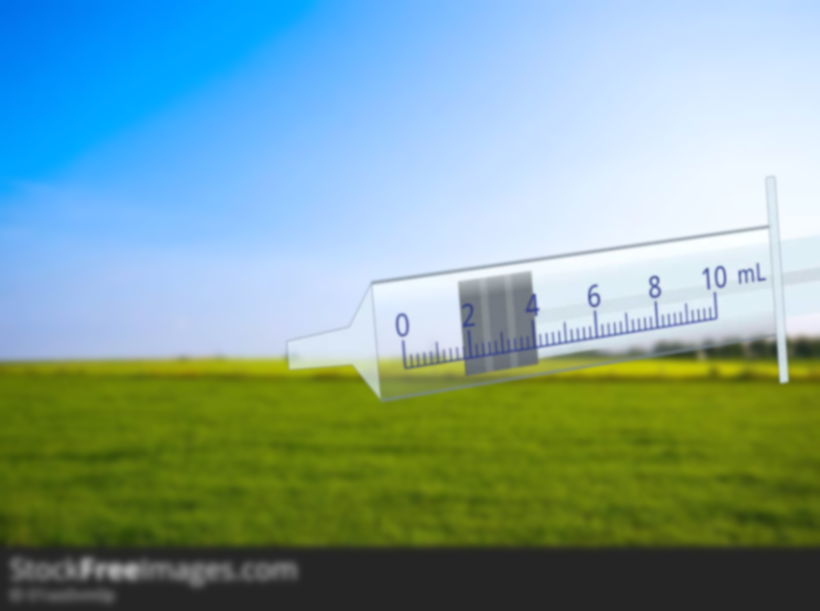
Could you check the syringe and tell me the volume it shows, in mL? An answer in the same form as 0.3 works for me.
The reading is 1.8
